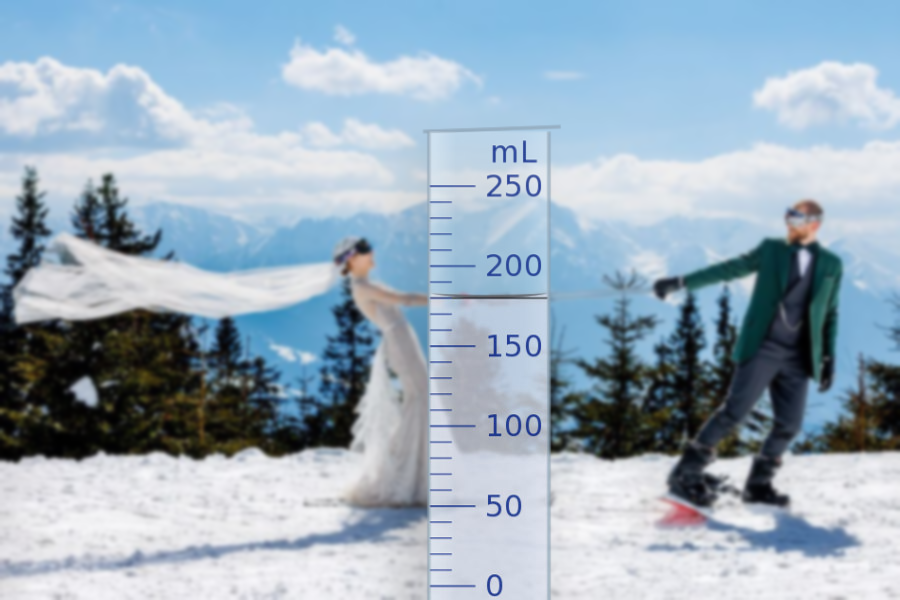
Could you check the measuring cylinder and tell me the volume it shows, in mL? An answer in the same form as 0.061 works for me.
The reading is 180
